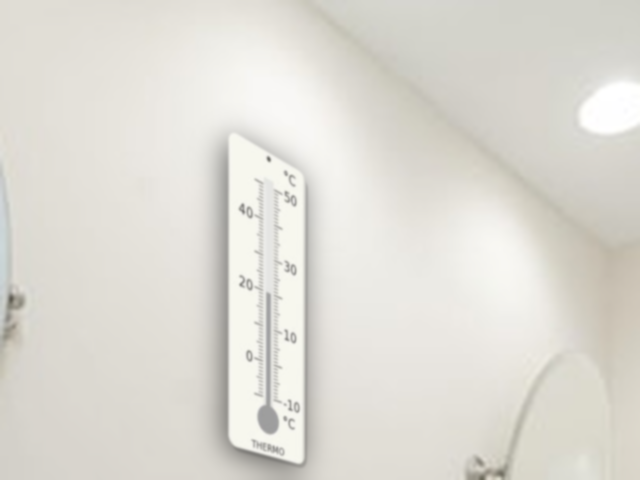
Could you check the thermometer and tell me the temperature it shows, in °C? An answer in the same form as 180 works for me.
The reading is 20
